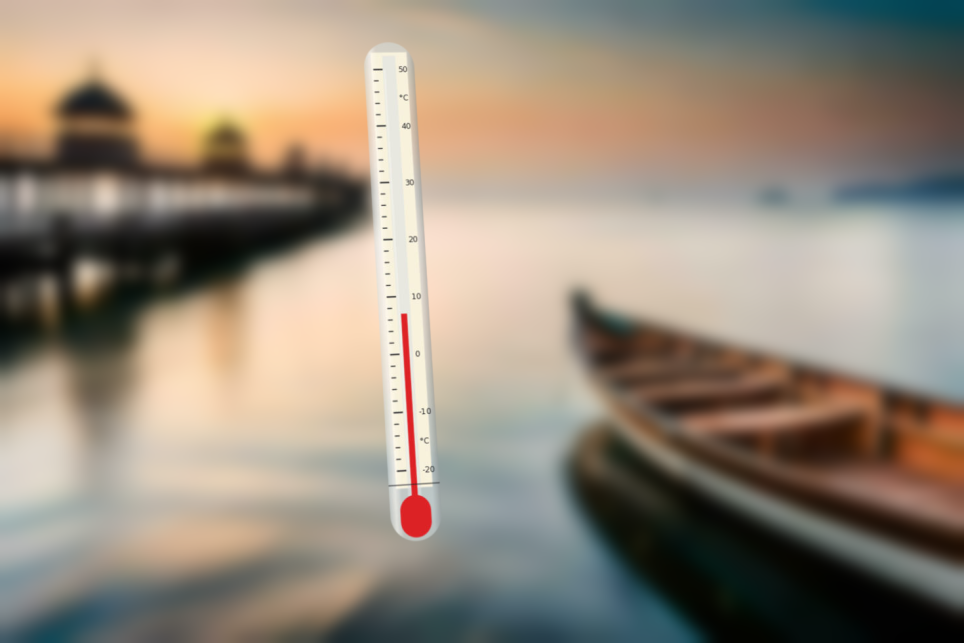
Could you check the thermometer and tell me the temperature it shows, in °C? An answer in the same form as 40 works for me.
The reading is 7
